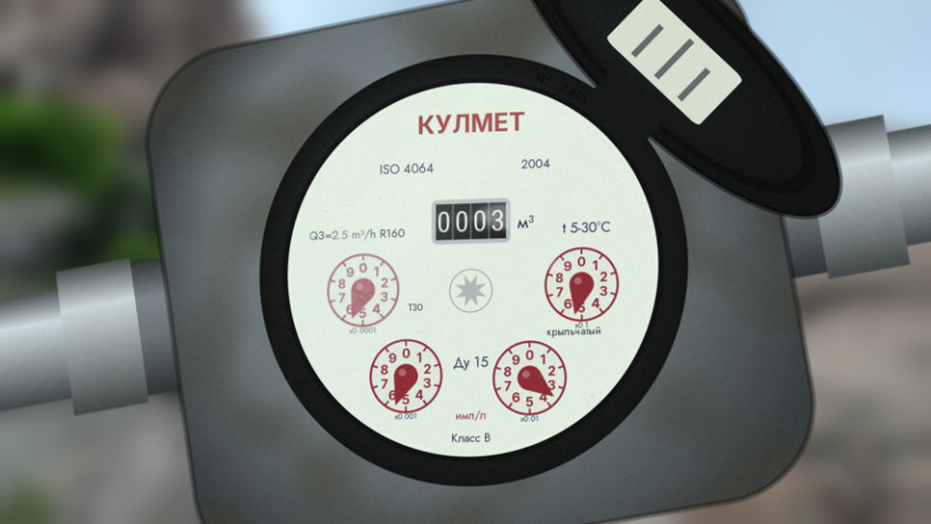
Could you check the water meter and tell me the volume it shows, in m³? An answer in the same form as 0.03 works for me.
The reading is 3.5355
